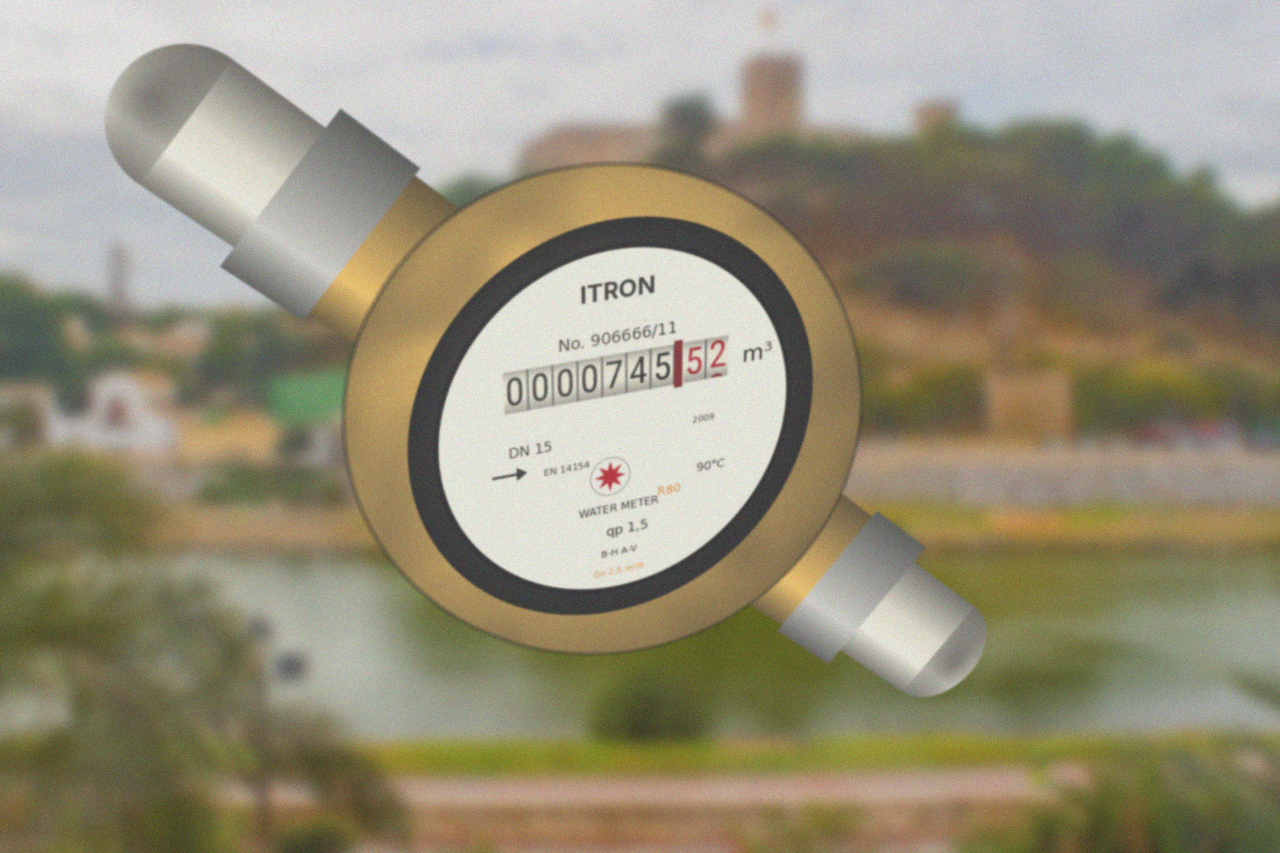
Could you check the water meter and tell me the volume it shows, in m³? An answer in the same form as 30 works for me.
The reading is 745.52
